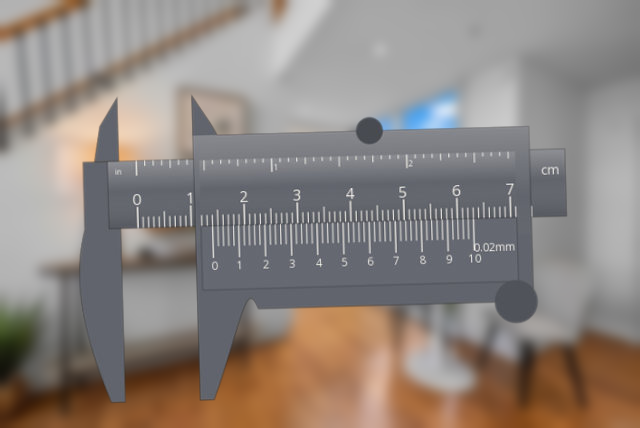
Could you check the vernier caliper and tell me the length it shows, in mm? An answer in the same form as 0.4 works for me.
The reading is 14.0
